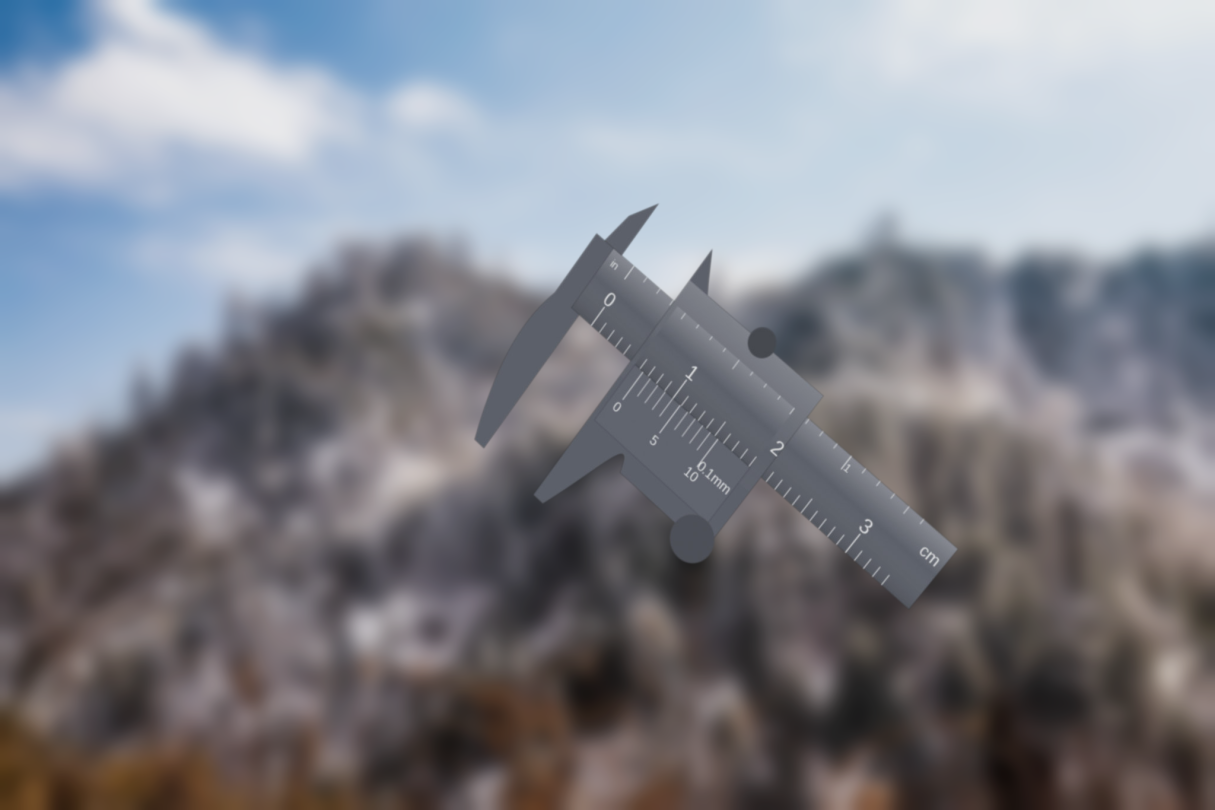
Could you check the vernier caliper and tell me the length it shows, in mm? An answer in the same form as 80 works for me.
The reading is 6.4
